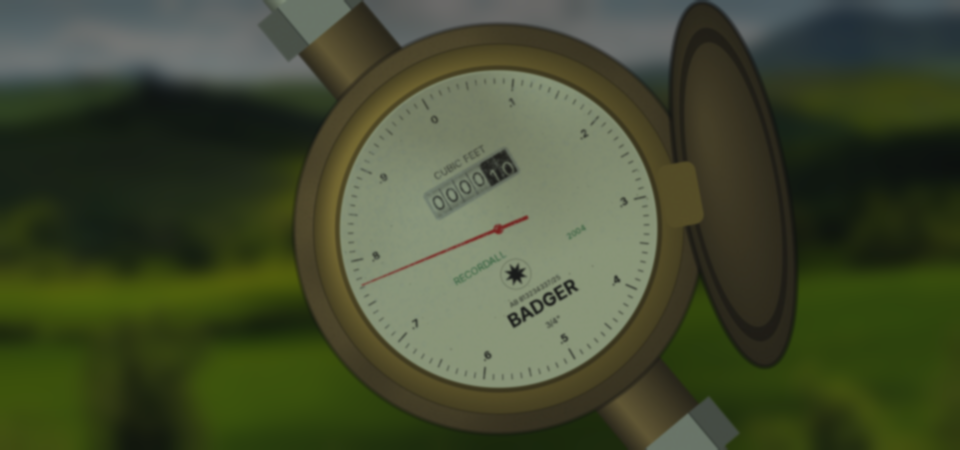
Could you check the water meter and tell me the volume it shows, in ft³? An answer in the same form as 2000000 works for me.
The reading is 9.77
